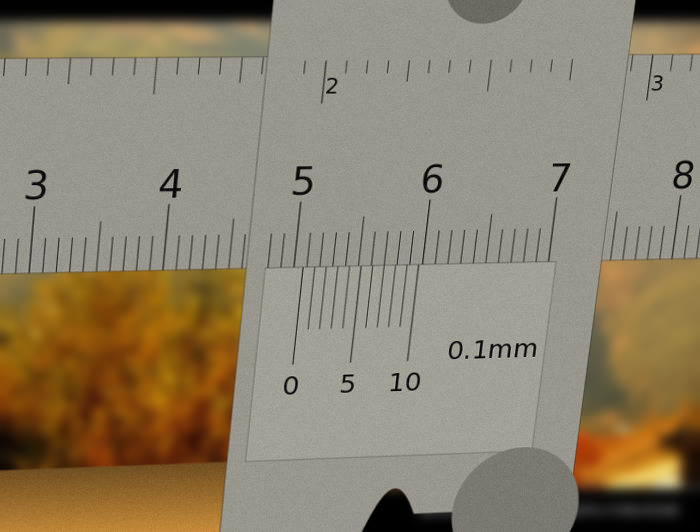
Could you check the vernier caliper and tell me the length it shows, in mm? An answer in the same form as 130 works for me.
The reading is 50.7
